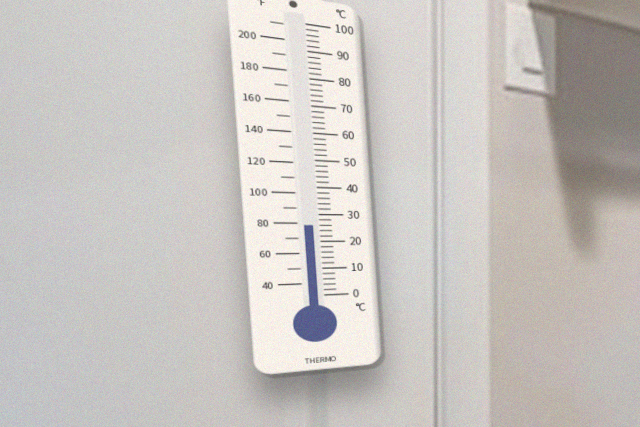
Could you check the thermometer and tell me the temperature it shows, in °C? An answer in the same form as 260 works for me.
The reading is 26
